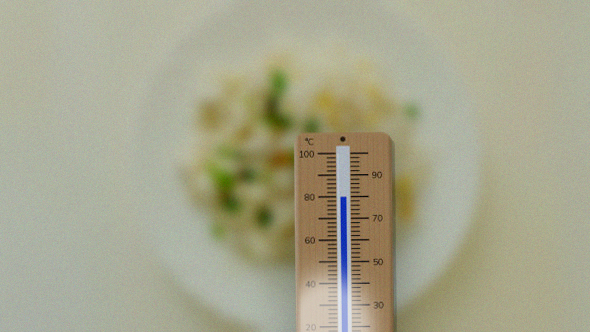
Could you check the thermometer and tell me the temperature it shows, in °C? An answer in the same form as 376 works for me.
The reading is 80
